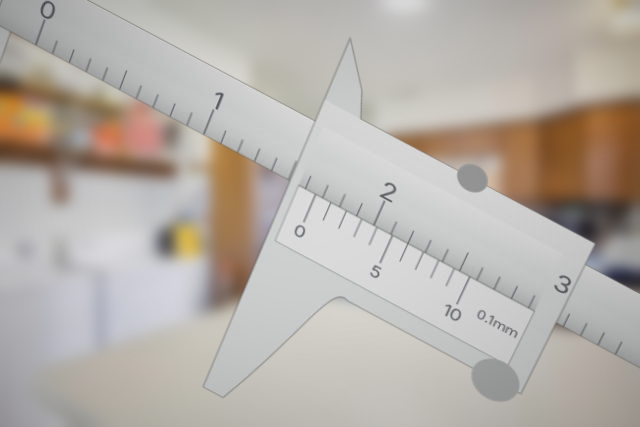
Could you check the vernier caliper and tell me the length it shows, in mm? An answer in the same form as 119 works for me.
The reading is 16.6
